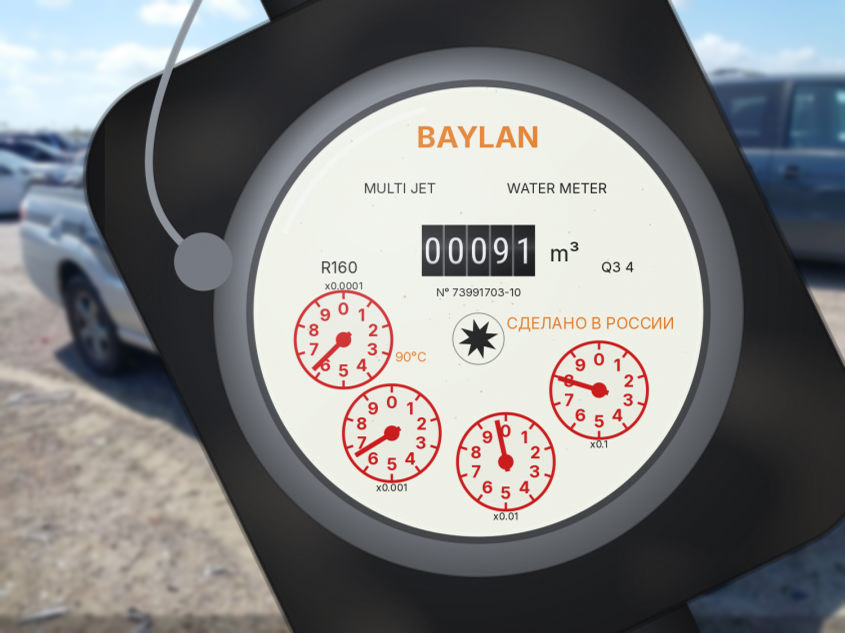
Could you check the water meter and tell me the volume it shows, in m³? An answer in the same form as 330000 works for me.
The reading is 91.7966
